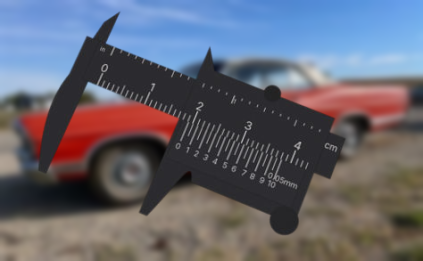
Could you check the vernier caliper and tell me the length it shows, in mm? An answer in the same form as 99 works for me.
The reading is 19.2
